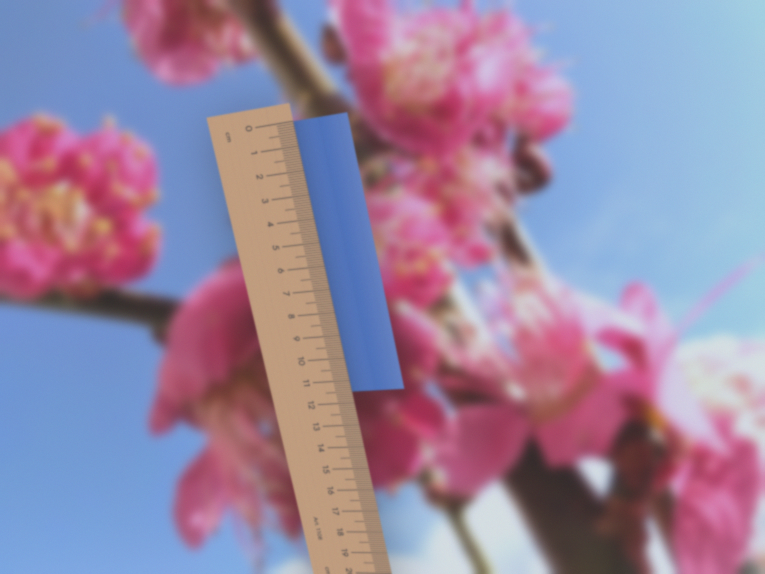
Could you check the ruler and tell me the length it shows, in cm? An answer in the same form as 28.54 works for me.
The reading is 11.5
